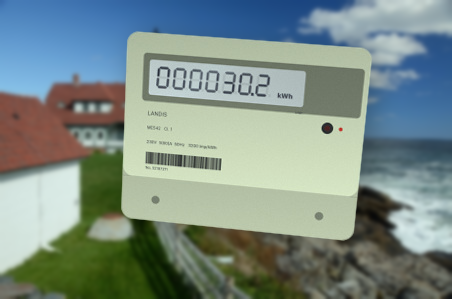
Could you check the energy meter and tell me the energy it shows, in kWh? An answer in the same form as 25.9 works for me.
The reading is 30.2
